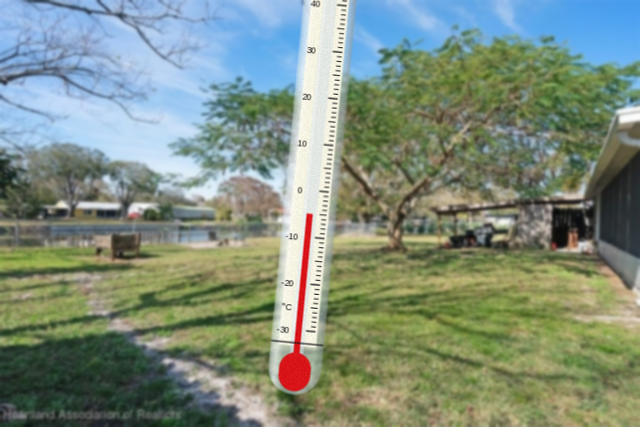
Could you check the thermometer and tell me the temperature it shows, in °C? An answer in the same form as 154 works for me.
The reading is -5
